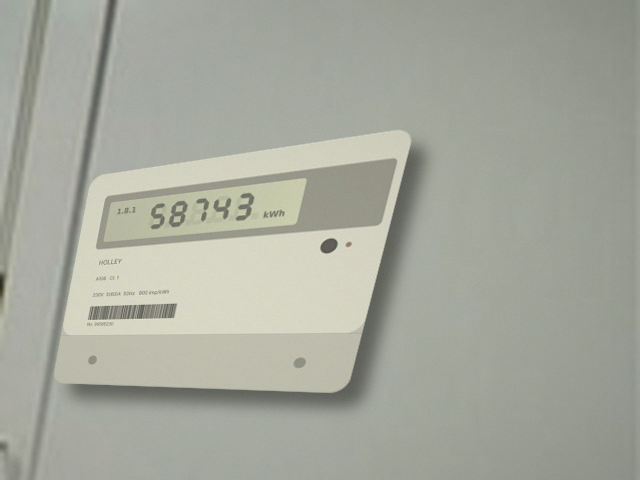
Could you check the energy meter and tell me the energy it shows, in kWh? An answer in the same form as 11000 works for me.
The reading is 58743
